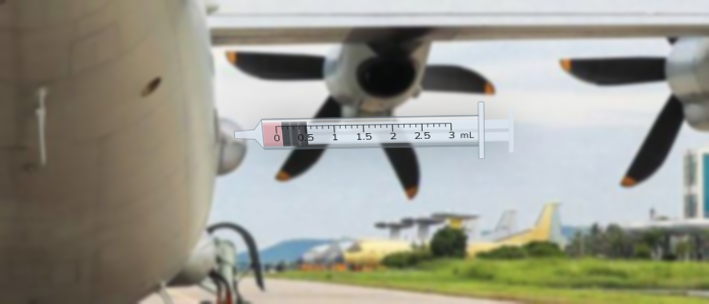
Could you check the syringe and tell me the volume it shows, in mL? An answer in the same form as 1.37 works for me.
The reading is 0.1
